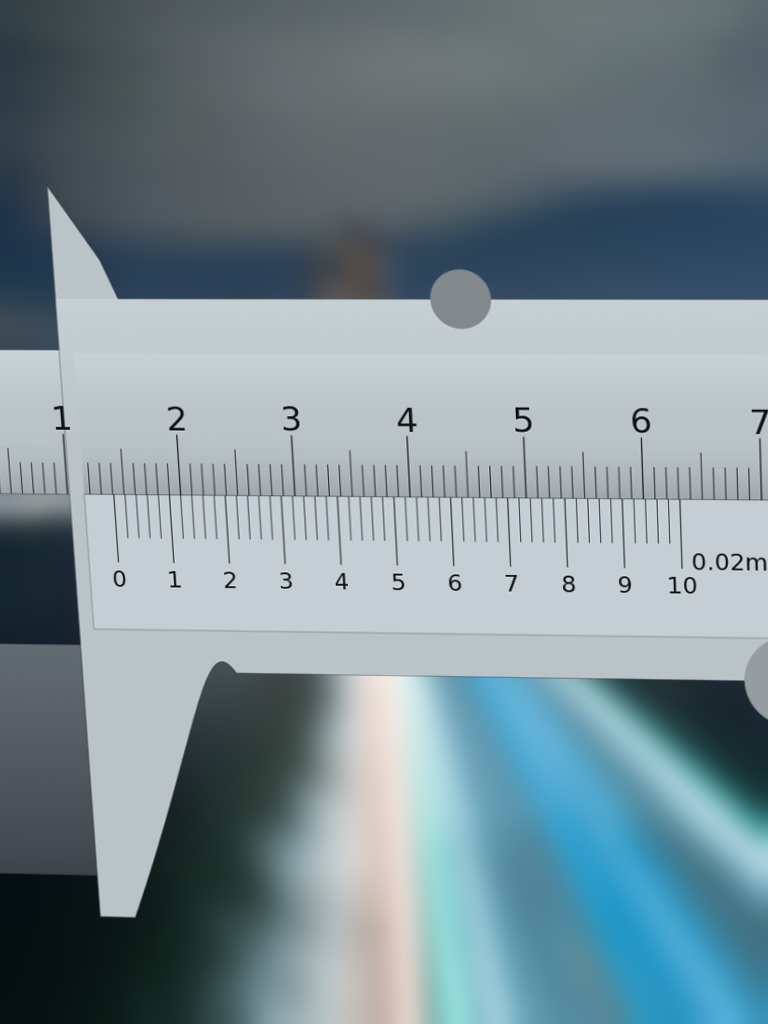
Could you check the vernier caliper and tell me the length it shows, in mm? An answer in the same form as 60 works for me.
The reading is 14.1
